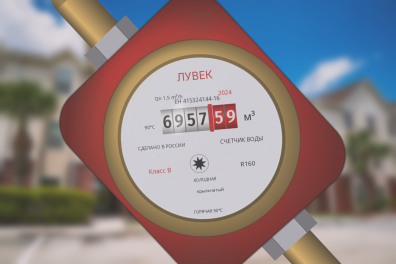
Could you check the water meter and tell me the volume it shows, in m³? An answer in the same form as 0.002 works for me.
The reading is 6957.59
